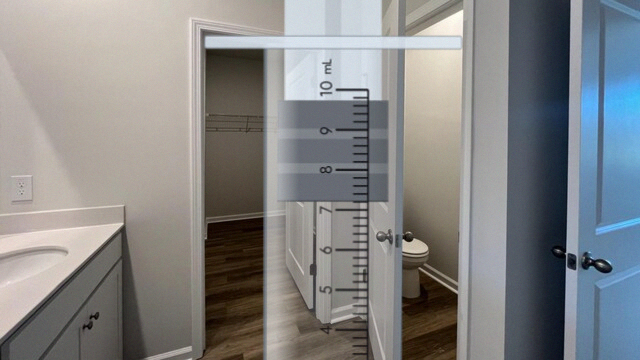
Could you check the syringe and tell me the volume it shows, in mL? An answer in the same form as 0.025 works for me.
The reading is 7.2
